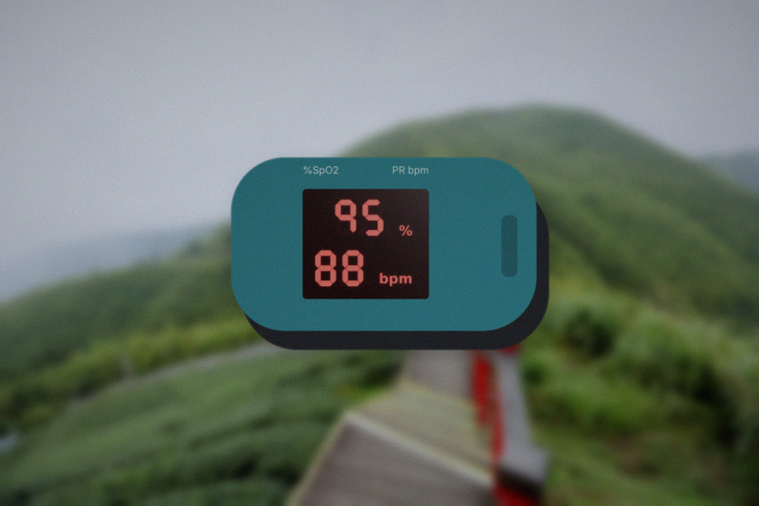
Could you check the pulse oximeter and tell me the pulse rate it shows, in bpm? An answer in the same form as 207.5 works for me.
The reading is 88
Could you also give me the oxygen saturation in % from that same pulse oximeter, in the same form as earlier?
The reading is 95
